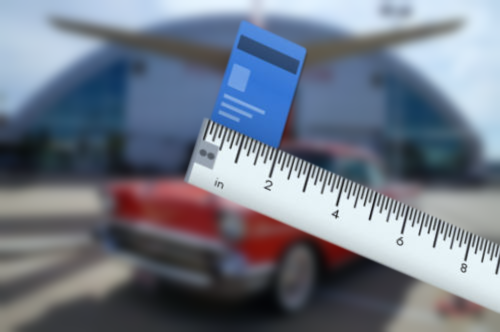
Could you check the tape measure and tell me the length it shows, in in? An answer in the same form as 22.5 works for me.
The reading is 2
